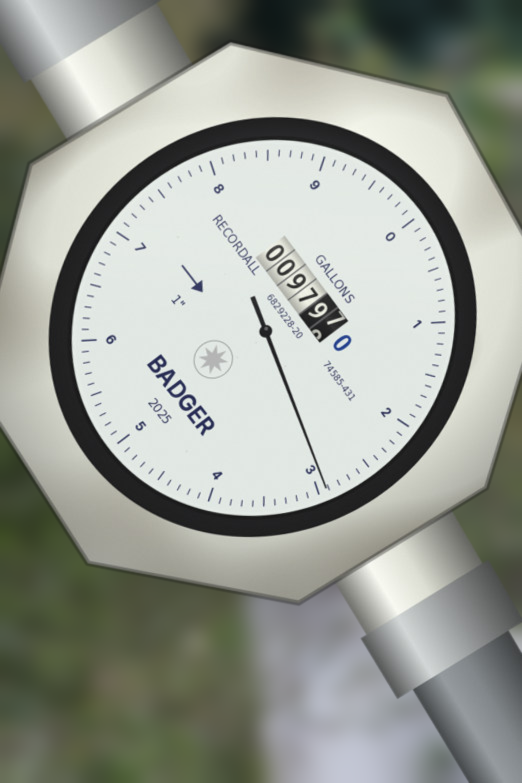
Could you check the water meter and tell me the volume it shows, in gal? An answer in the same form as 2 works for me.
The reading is 97972.9
